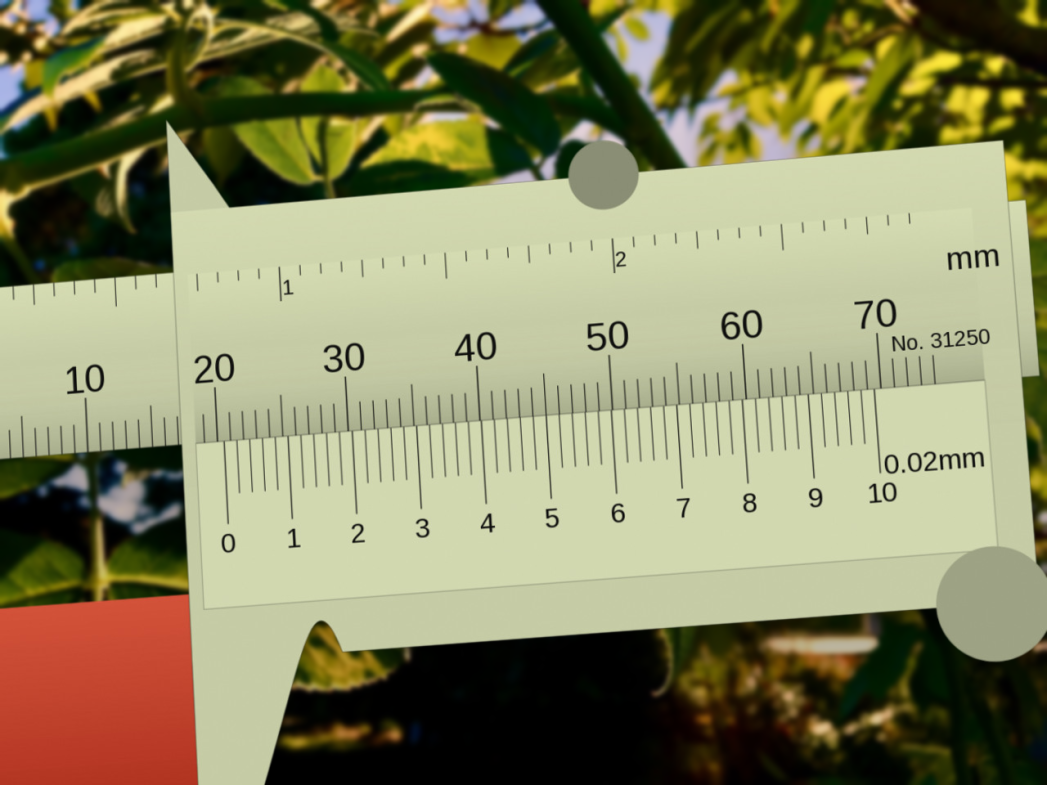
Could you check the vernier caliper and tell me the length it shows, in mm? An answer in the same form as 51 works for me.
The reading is 20.5
